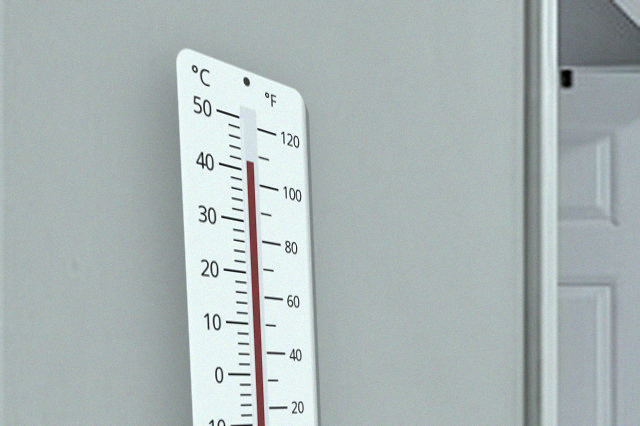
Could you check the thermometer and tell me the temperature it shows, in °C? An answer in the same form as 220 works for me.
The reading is 42
